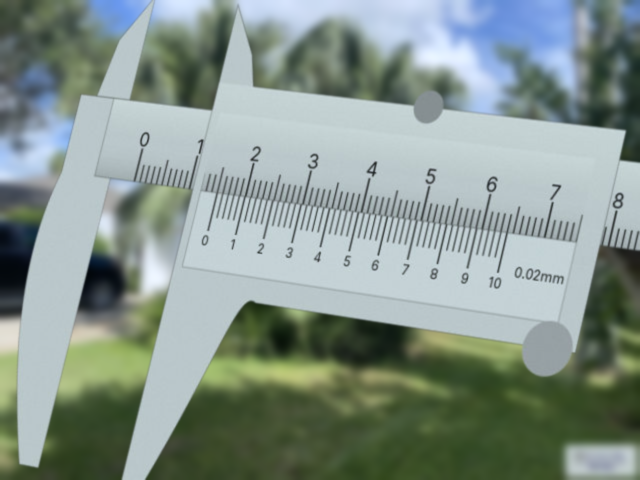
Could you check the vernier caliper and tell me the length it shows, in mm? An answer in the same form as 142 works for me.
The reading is 15.0
